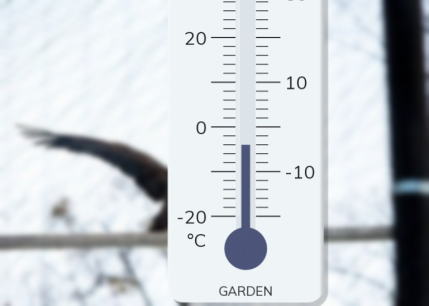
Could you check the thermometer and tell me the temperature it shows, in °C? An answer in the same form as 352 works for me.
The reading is -4
